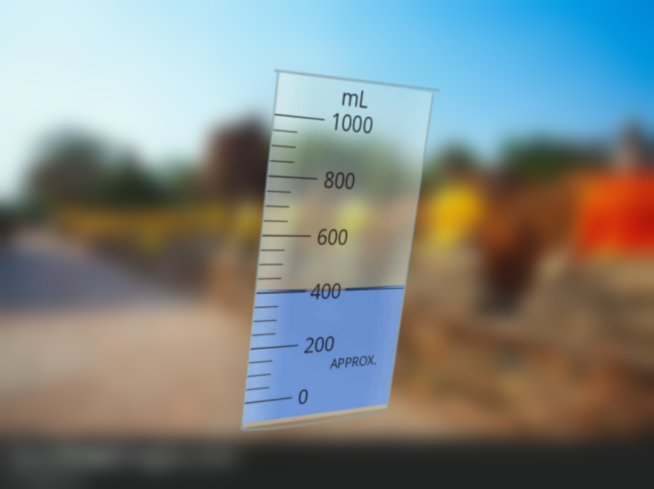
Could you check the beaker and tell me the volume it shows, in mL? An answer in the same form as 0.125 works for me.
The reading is 400
